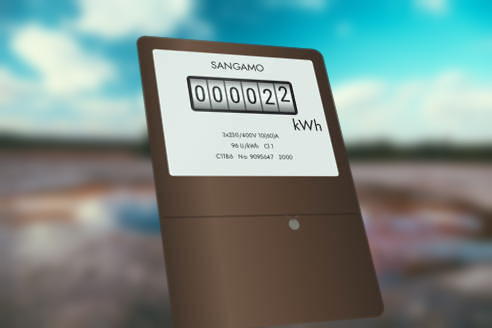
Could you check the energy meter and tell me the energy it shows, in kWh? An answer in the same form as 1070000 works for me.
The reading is 22
